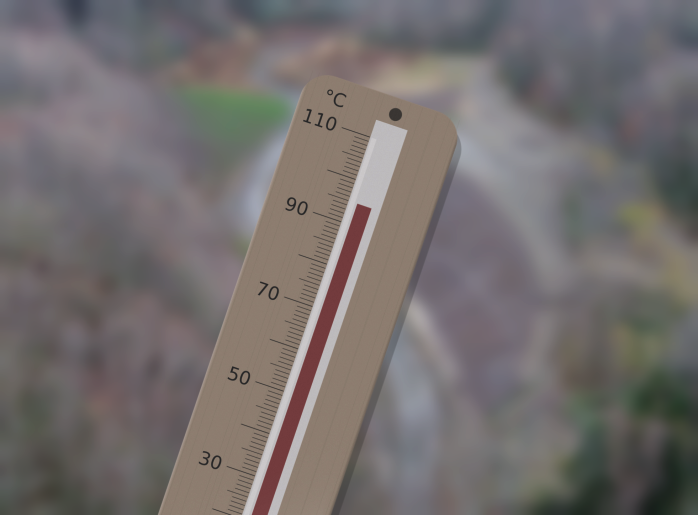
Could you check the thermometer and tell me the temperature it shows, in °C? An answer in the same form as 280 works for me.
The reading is 95
